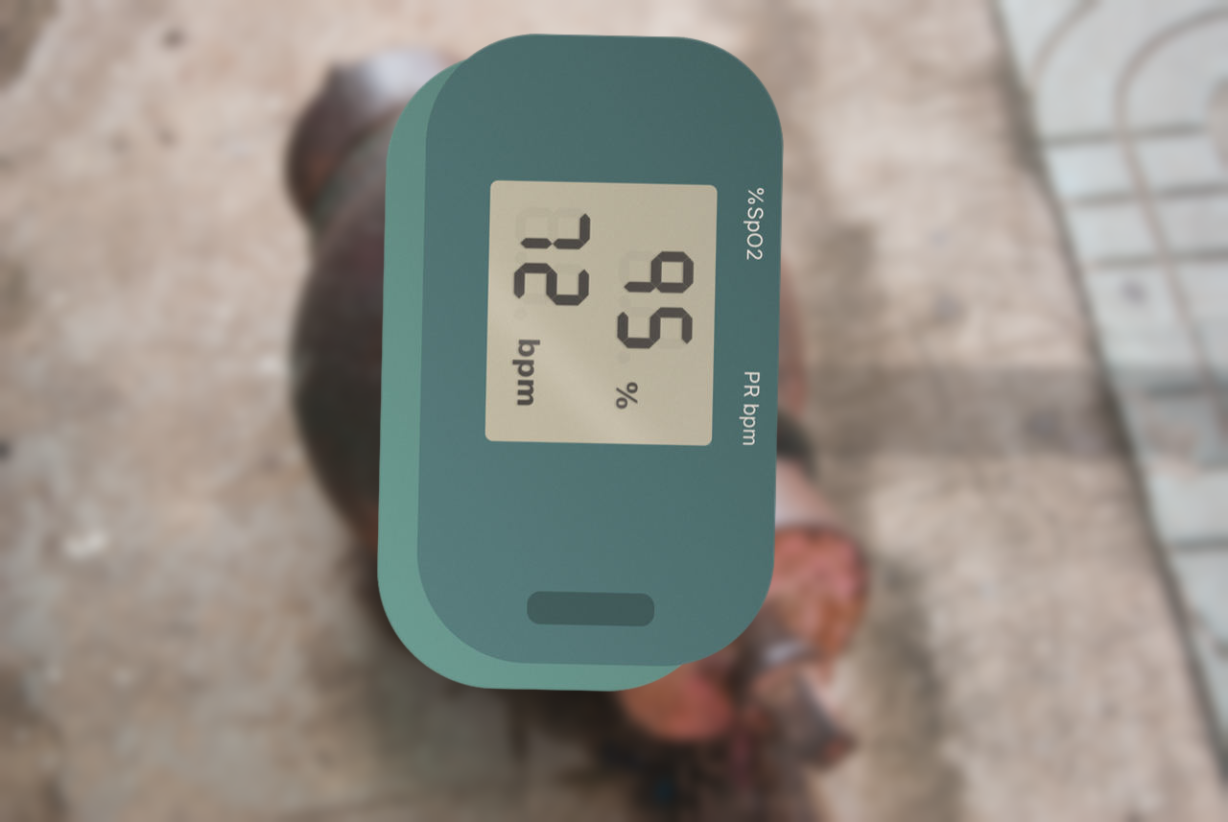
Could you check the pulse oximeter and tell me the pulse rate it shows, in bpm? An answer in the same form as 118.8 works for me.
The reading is 72
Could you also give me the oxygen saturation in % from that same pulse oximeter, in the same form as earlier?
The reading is 95
